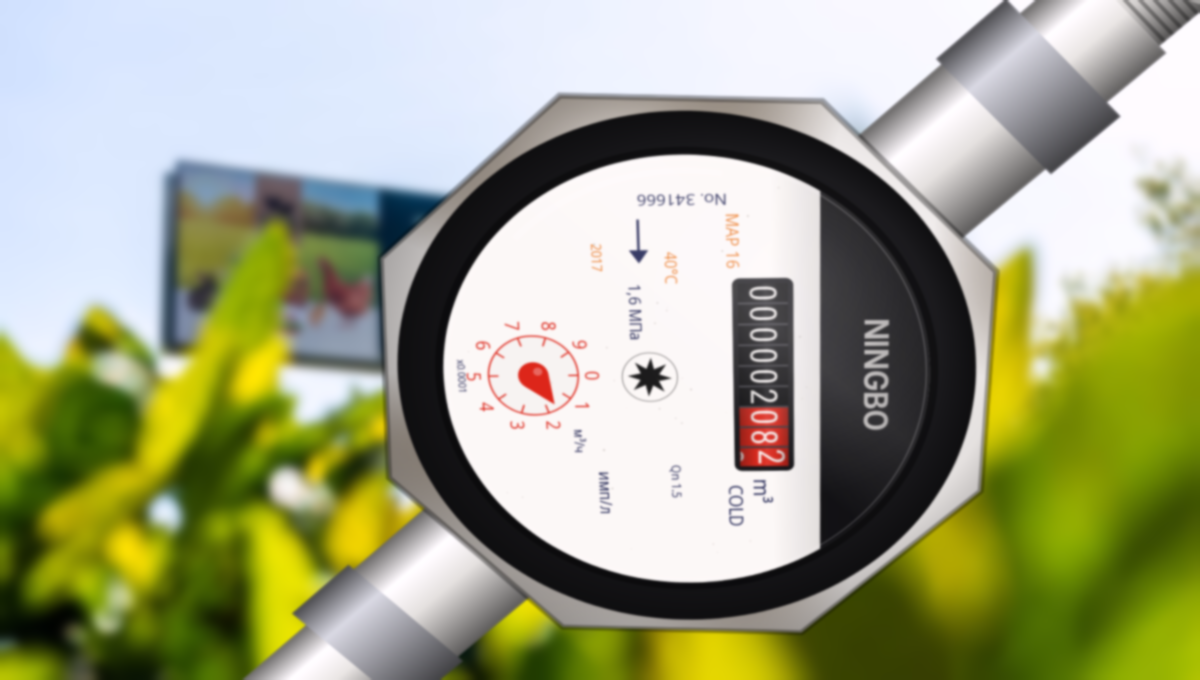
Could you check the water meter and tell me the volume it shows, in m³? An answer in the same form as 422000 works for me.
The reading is 2.0821
